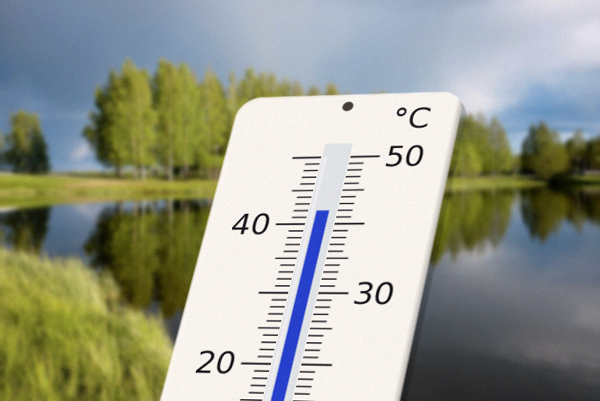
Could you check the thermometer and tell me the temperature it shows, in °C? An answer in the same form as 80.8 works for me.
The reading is 42
